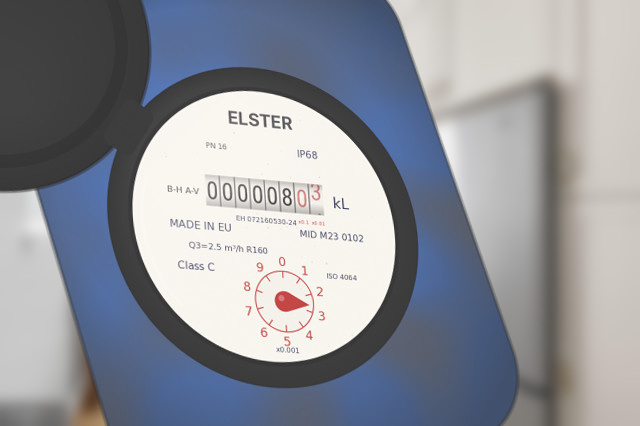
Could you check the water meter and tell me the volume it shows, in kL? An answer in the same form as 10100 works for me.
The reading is 8.032
